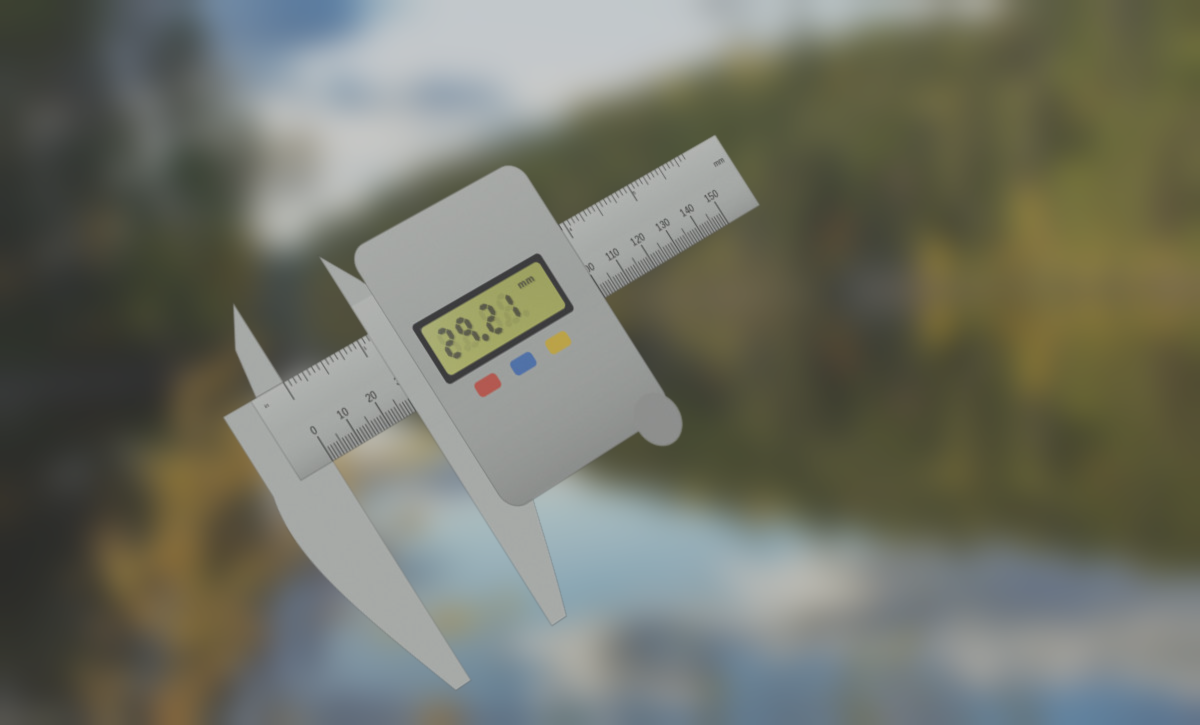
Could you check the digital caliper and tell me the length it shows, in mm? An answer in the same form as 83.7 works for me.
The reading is 29.21
